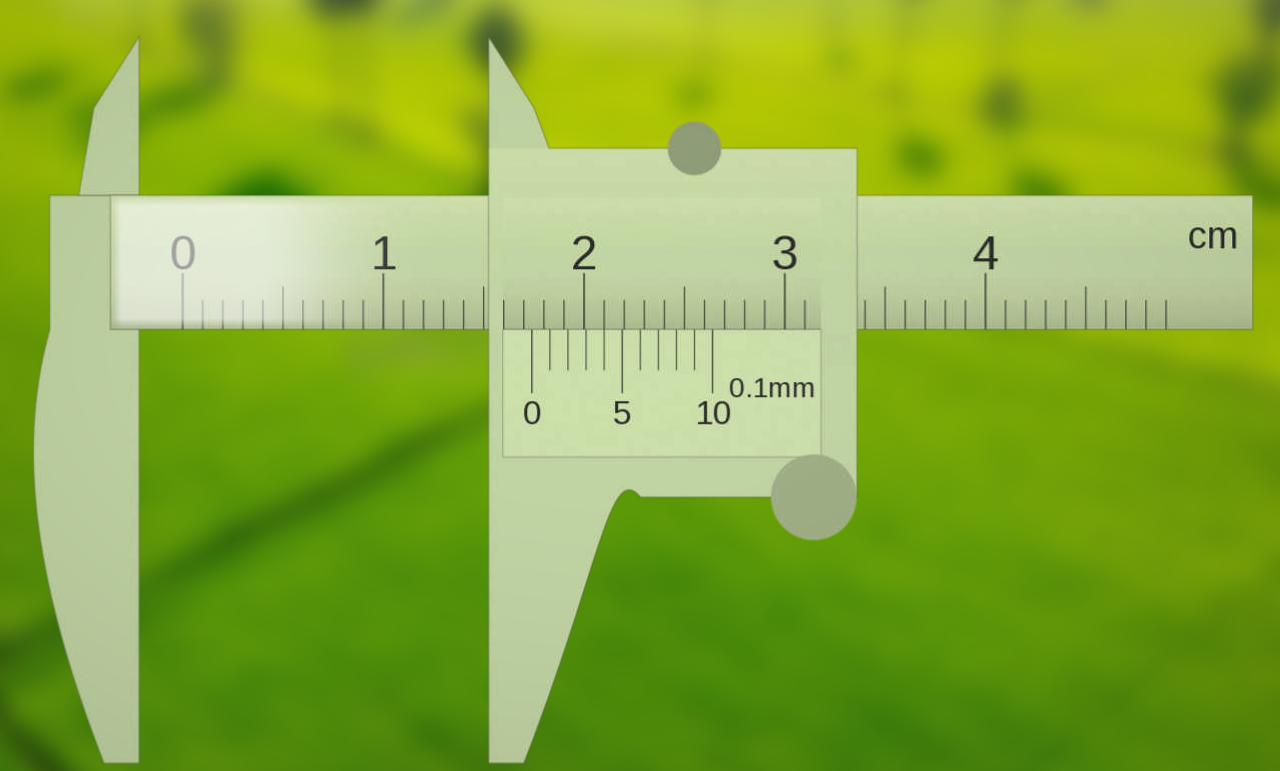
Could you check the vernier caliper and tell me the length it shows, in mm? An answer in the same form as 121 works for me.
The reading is 17.4
